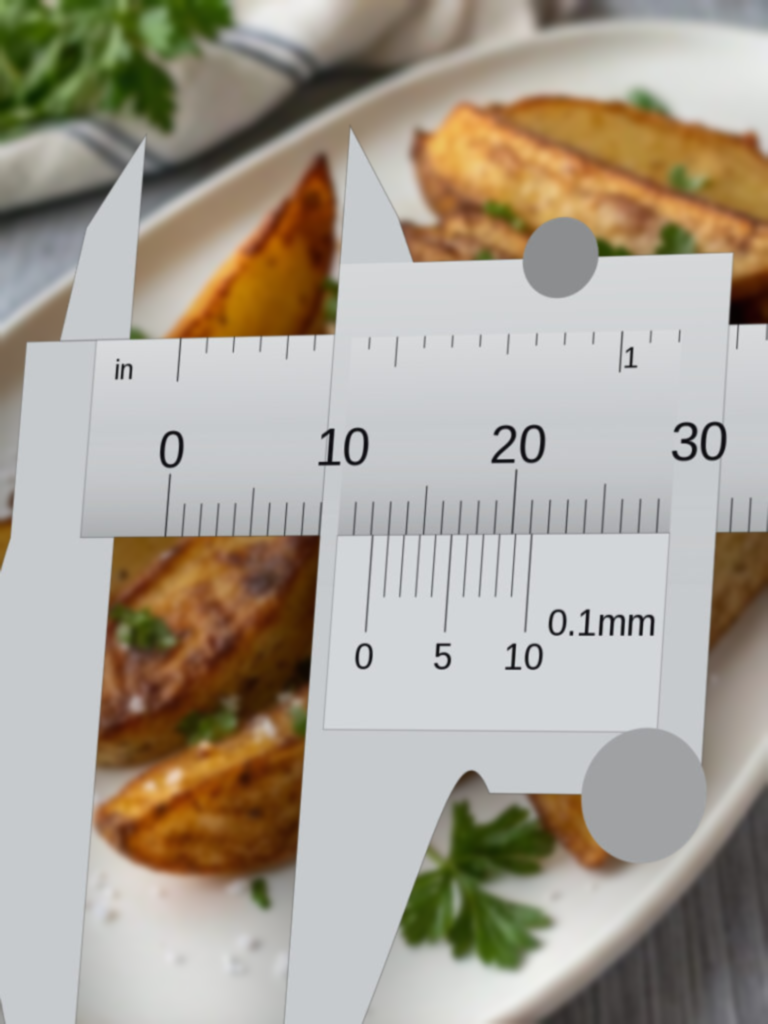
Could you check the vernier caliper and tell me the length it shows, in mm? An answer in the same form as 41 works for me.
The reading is 12.1
